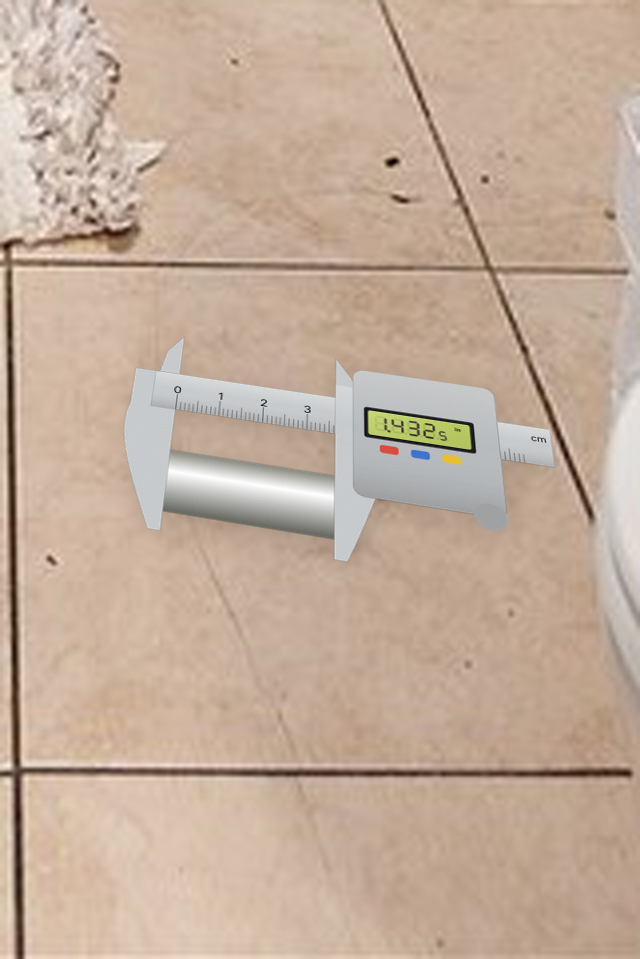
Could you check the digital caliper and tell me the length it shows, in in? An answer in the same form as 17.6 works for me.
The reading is 1.4325
